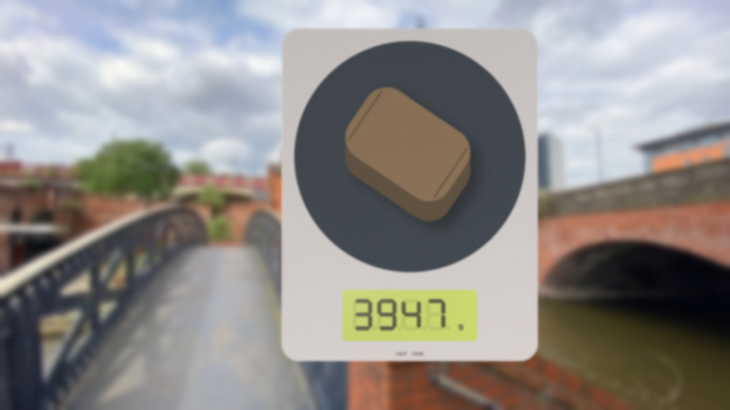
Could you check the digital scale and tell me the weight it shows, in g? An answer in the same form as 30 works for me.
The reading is 3947
